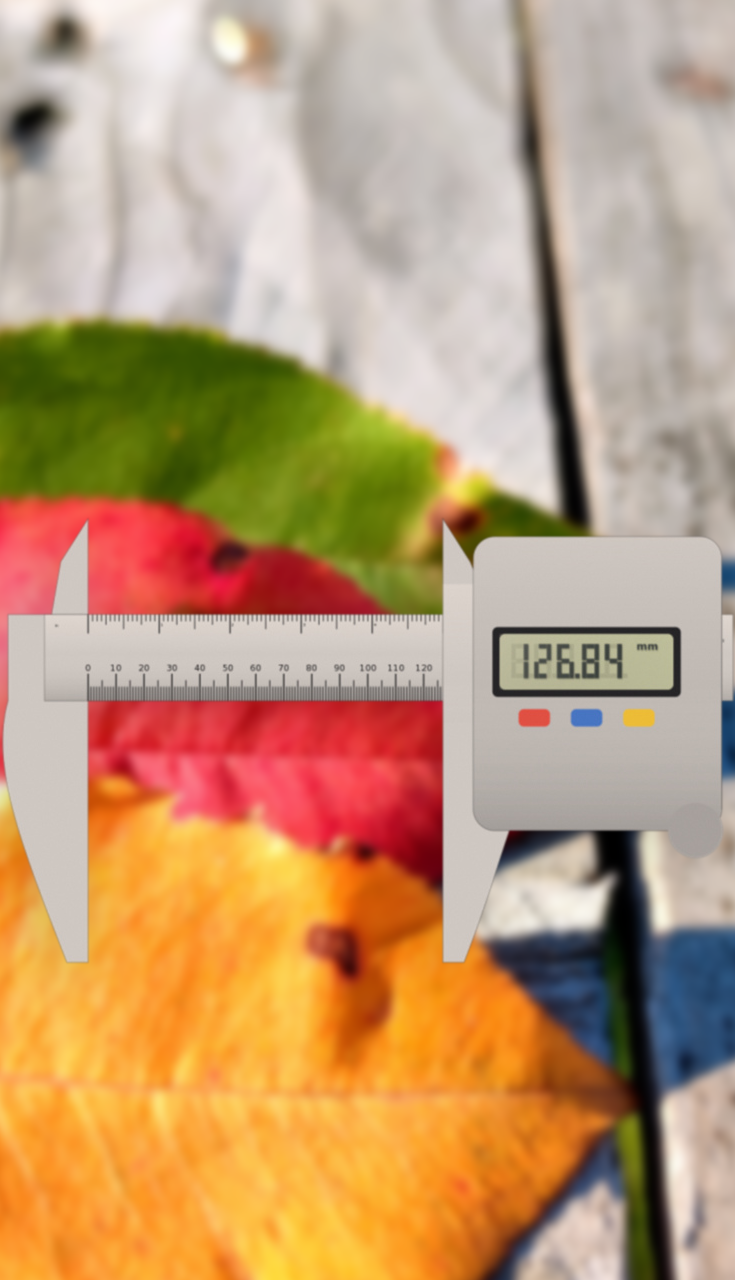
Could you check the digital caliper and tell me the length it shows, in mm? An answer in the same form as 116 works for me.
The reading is 126.84
